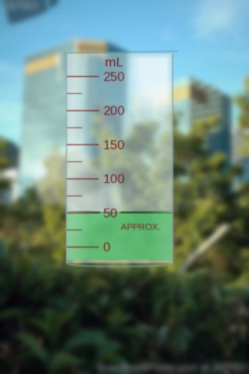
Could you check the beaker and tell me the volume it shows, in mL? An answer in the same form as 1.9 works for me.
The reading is 50
